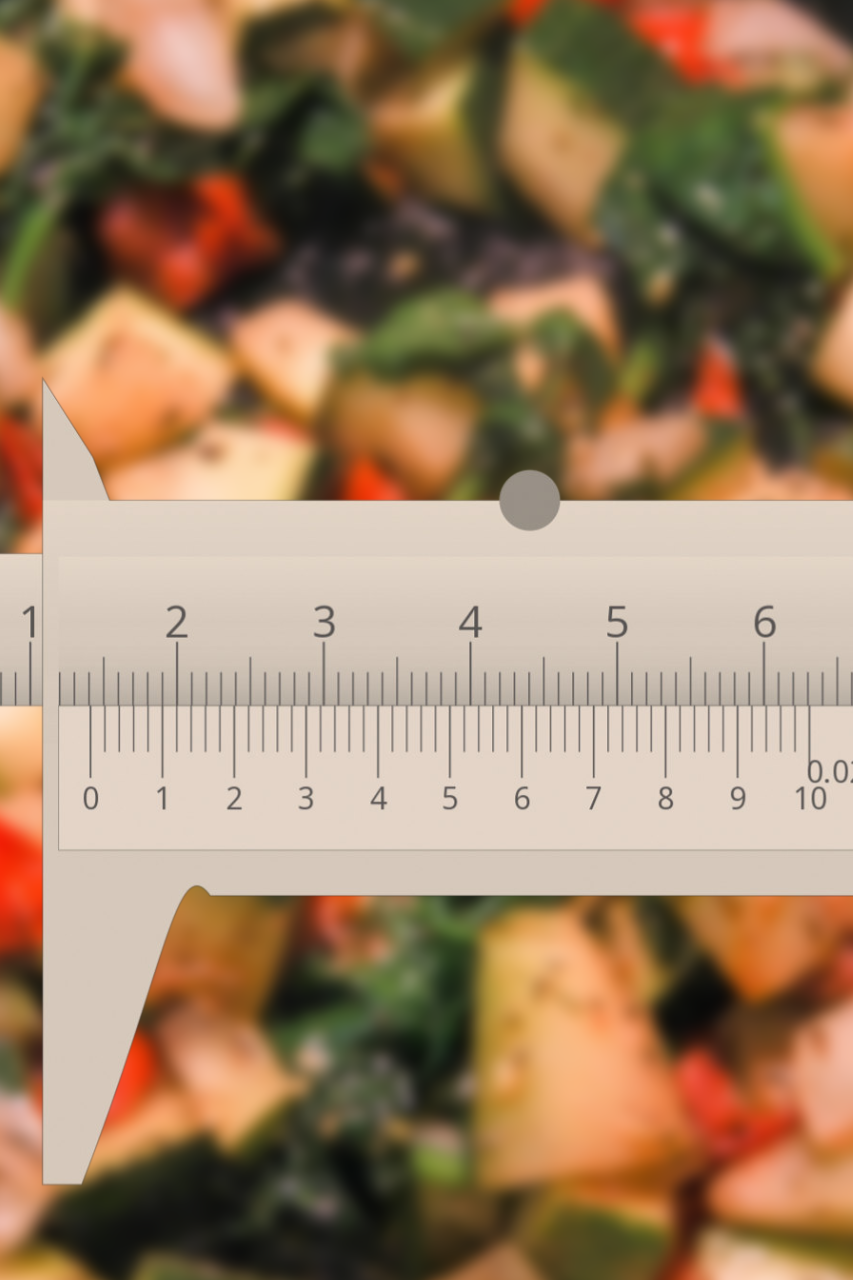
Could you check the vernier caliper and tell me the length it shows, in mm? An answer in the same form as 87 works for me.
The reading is 14.1
